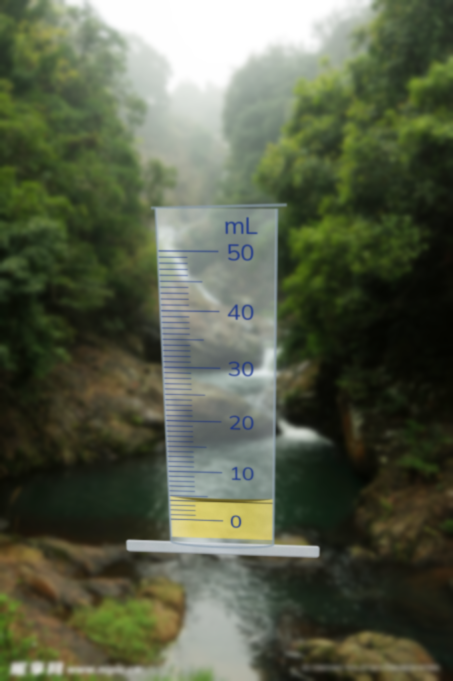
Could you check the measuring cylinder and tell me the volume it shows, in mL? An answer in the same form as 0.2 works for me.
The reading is 4
